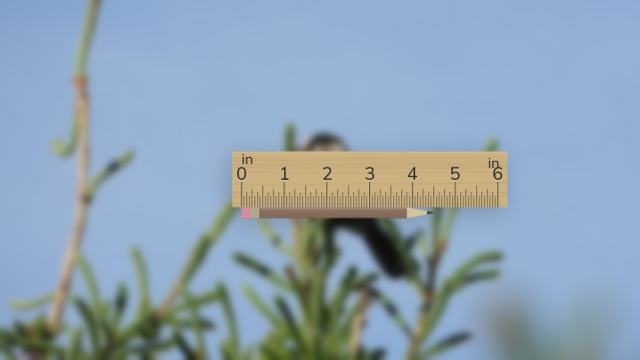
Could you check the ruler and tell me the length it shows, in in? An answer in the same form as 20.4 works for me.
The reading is 4.5
